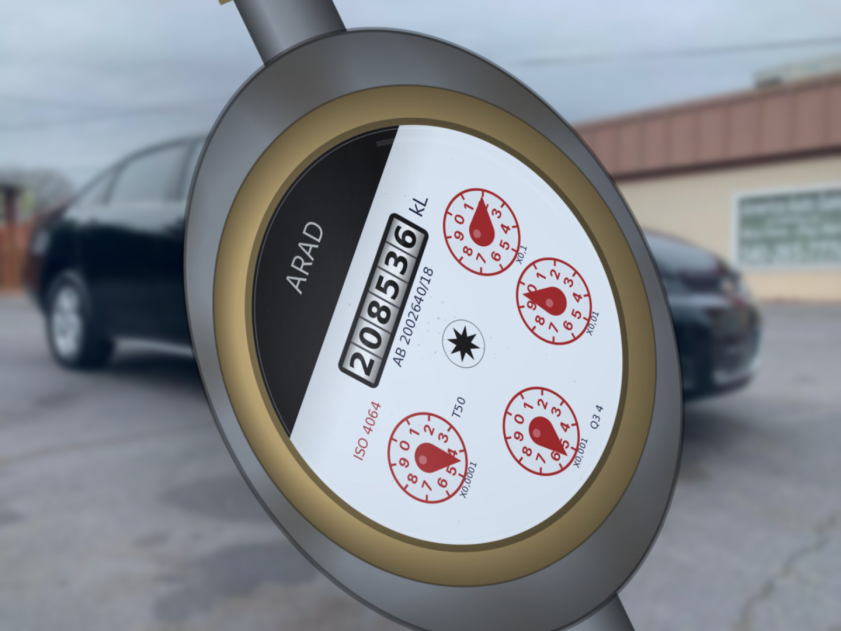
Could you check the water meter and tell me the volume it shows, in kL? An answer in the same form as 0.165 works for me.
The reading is 208536.1954
